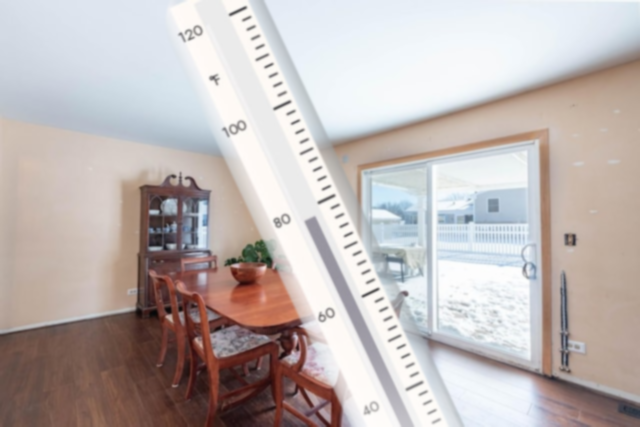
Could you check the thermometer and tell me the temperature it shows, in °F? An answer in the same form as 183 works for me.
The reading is 78
